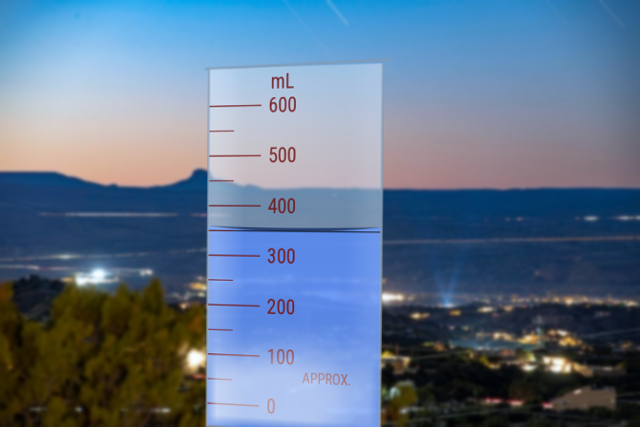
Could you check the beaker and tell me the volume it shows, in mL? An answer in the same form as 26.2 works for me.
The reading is 350
